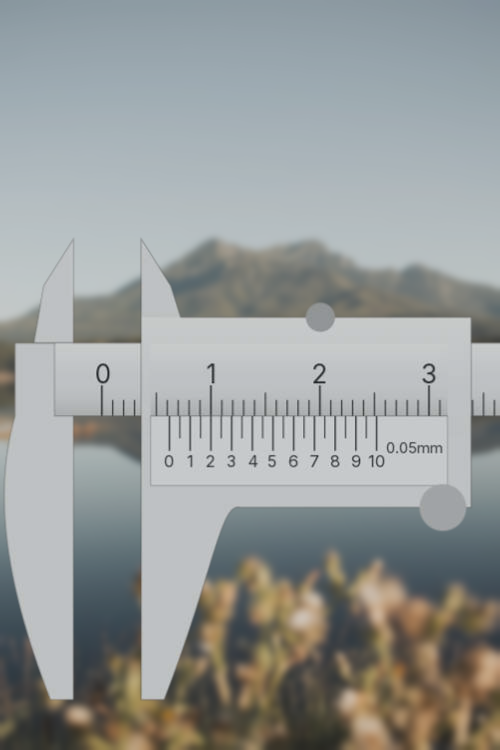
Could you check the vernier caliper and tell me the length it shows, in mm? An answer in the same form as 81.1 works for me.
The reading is 6.2
